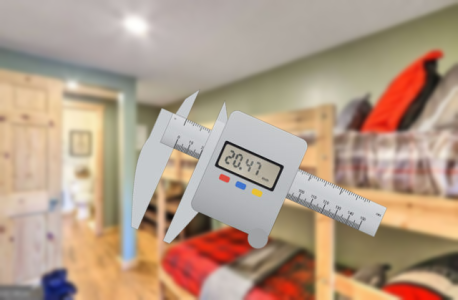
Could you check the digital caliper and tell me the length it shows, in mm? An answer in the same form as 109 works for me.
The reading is 20.47
